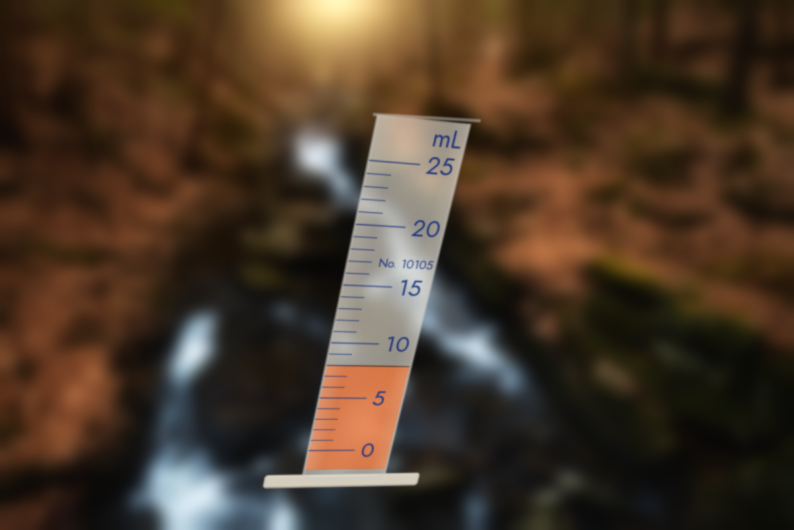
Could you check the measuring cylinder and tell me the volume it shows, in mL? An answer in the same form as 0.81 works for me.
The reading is 8
